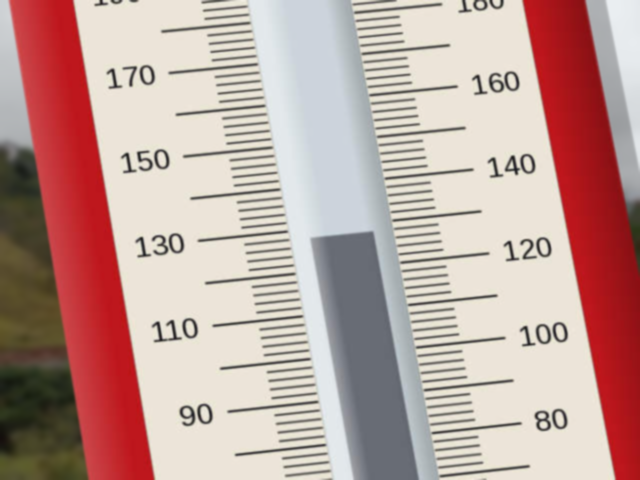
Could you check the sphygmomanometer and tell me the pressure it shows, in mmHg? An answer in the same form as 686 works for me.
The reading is 128
